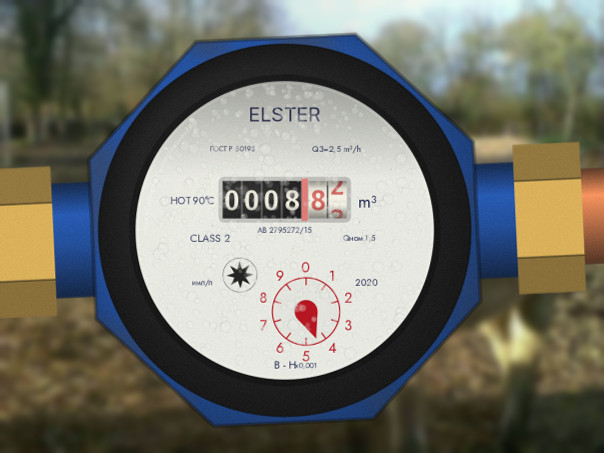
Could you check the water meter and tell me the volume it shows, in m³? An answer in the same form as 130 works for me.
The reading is 8.824
